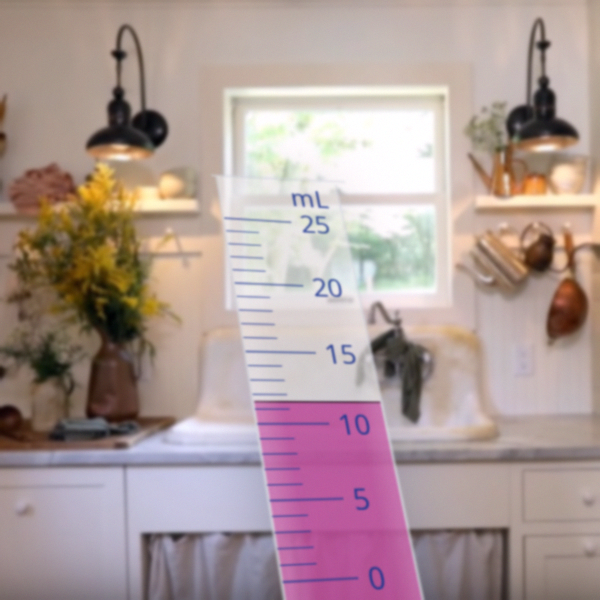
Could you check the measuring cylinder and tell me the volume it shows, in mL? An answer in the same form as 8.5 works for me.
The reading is 11.5
